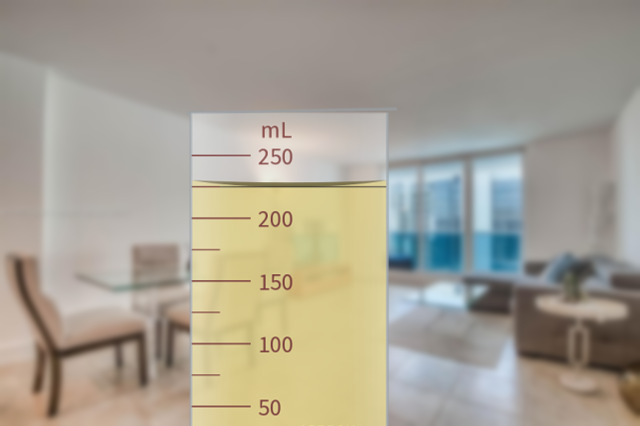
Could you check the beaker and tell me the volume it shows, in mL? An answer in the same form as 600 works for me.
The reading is 225
